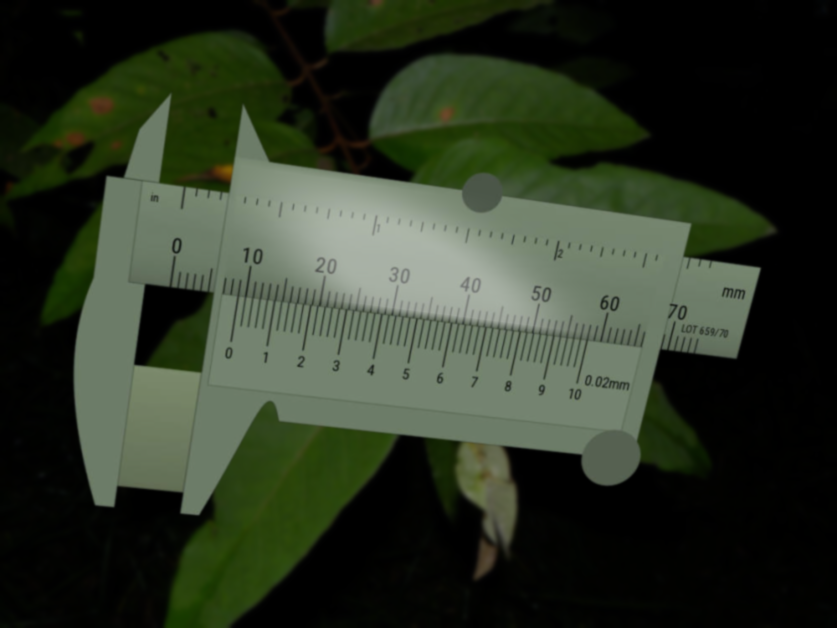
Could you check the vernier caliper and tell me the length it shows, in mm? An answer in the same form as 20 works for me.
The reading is 9.0
